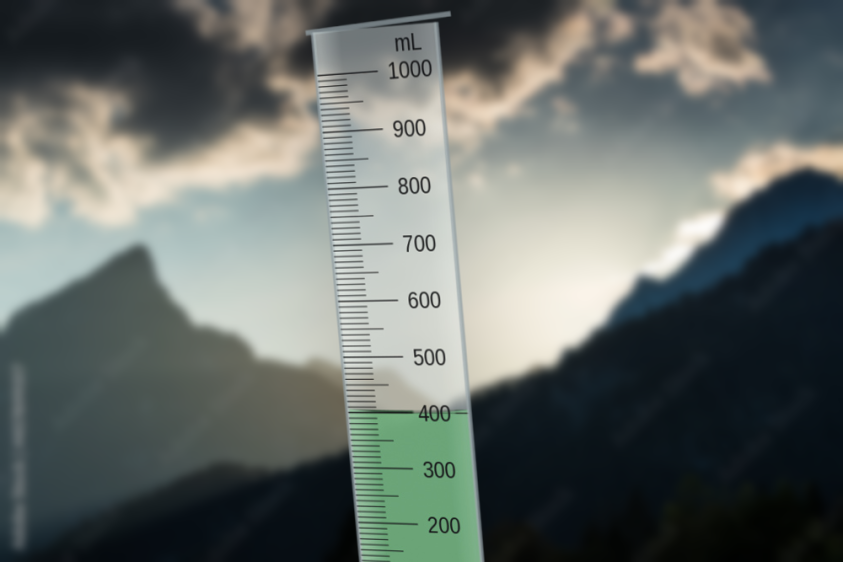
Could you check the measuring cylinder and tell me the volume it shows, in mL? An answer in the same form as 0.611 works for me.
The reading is 400
